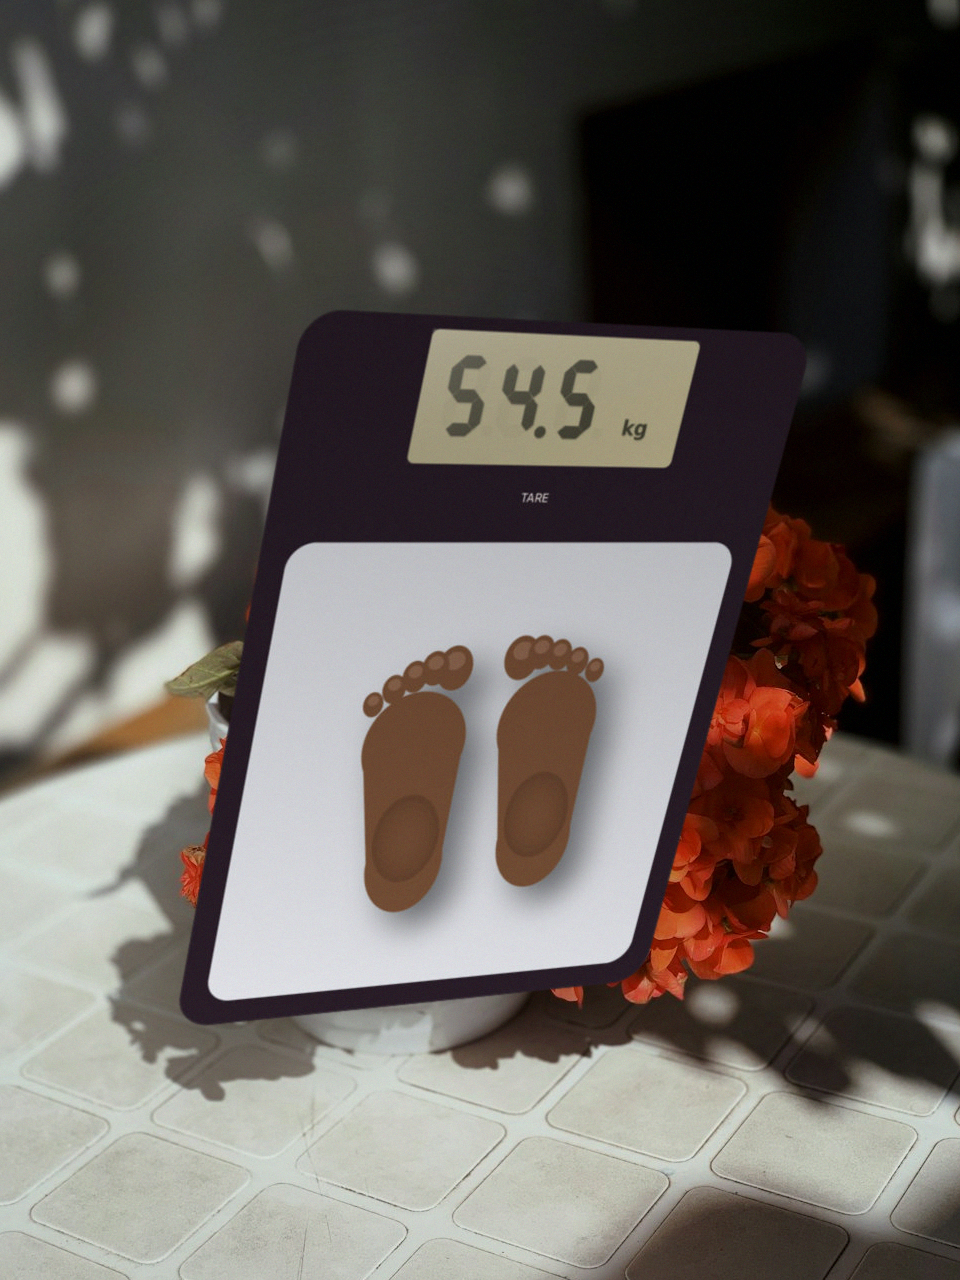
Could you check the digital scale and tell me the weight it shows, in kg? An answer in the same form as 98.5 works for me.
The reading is 54.5
